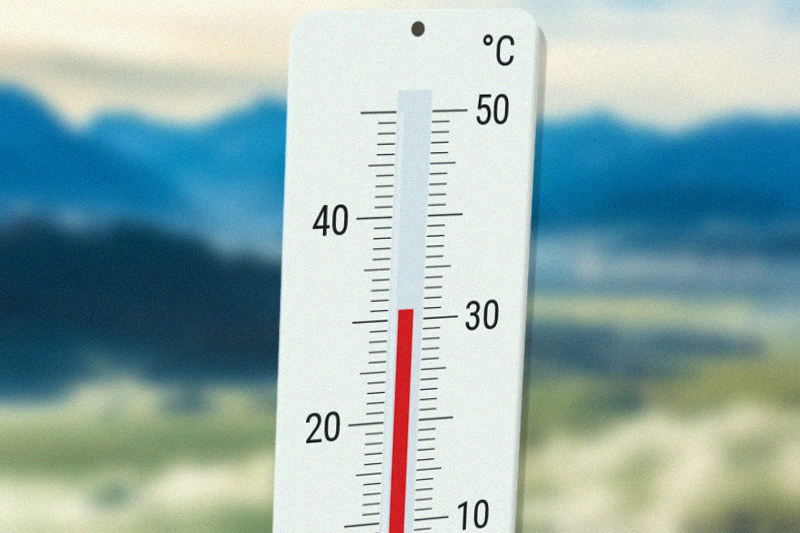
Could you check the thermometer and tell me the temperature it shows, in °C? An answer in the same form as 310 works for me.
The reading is 31
